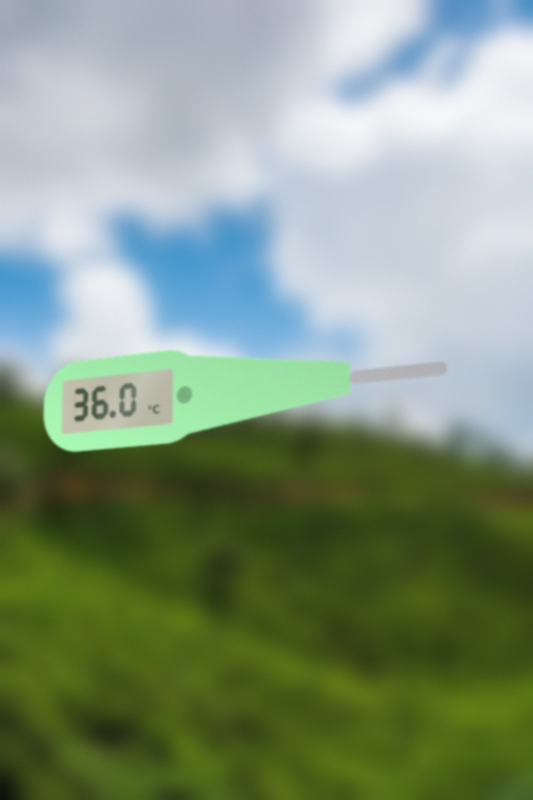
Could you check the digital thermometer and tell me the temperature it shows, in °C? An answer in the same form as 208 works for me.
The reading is 36.0
